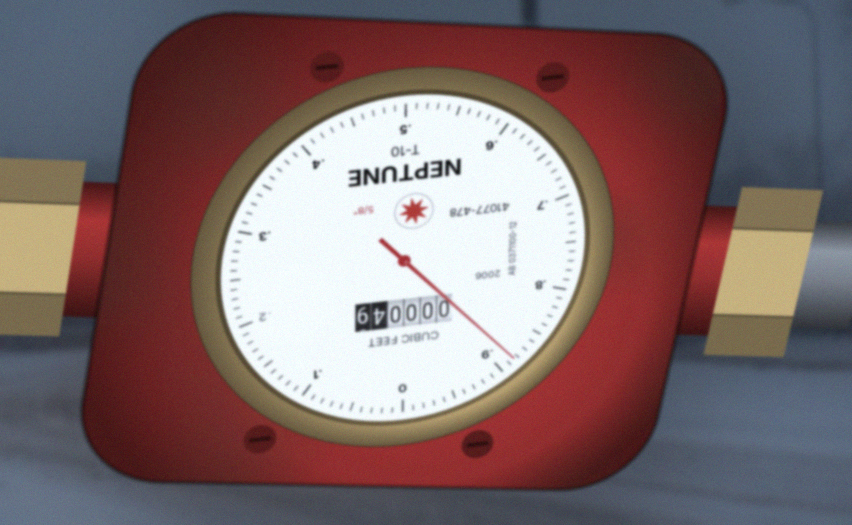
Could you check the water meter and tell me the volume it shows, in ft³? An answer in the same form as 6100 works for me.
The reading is 48.88
